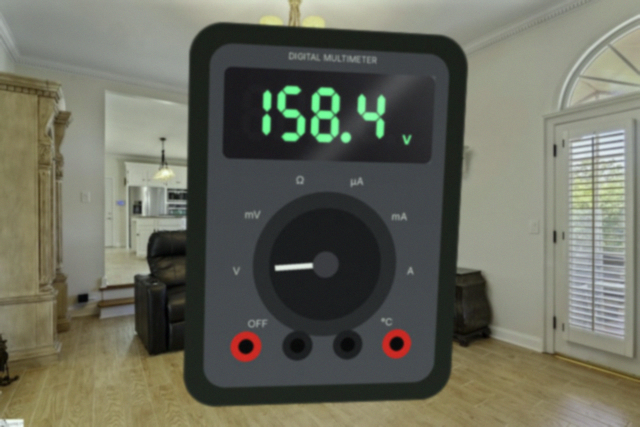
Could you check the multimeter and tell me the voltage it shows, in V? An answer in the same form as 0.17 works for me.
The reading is 158.4
